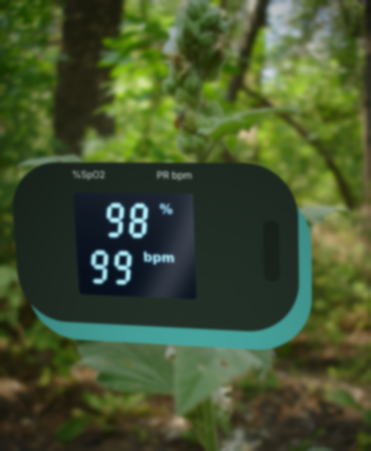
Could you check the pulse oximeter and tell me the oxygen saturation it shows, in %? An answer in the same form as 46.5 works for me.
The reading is 98
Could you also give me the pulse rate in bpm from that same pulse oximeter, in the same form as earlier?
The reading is 99
